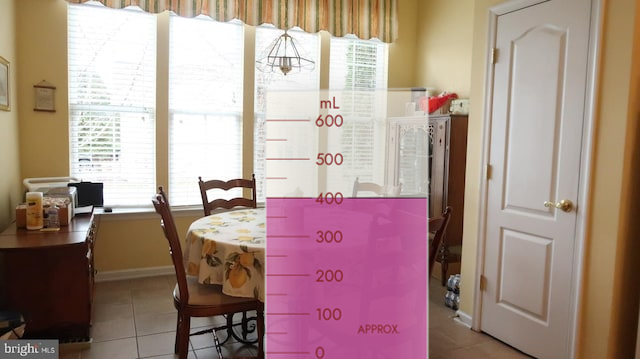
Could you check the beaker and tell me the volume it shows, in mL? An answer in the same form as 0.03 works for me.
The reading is 400
